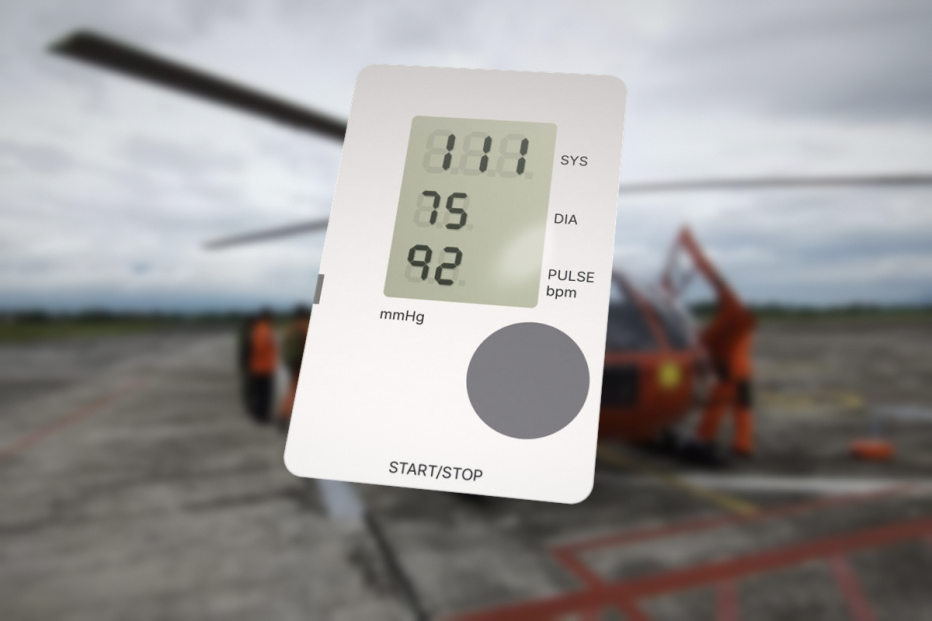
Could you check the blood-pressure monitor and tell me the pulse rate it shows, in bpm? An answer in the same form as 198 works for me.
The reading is 92
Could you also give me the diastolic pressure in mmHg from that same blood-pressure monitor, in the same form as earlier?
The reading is 75
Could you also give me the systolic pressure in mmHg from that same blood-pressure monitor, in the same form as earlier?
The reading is 111
